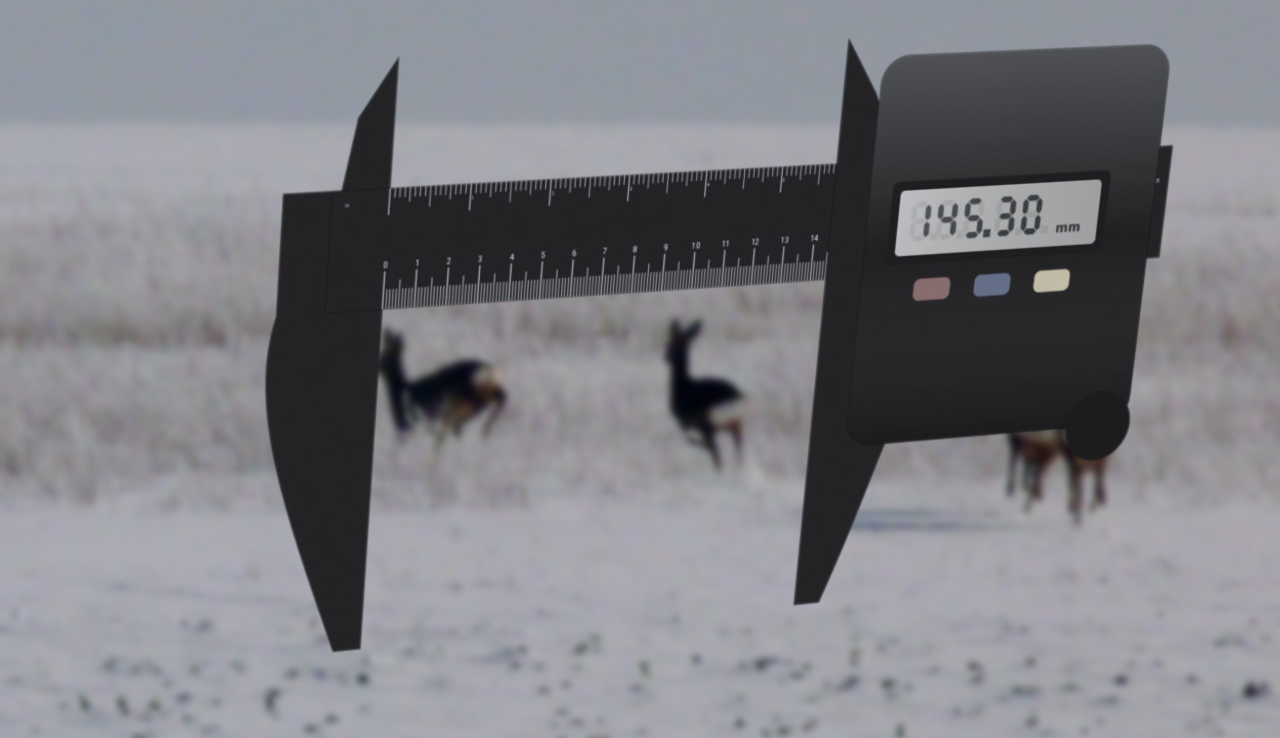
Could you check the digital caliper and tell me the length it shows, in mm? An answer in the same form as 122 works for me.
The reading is 145.30
